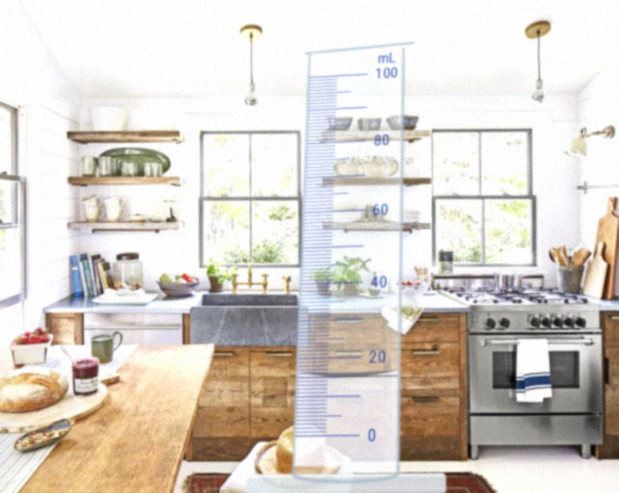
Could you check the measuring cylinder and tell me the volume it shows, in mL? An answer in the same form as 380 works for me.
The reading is 15
